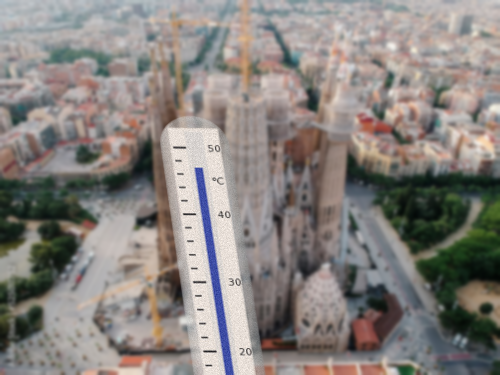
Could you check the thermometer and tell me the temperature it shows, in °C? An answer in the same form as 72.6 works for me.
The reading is 47
